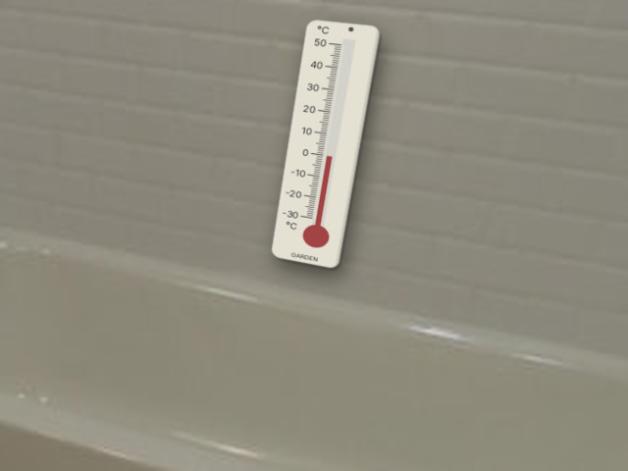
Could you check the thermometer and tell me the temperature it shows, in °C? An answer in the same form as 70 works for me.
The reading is 0
